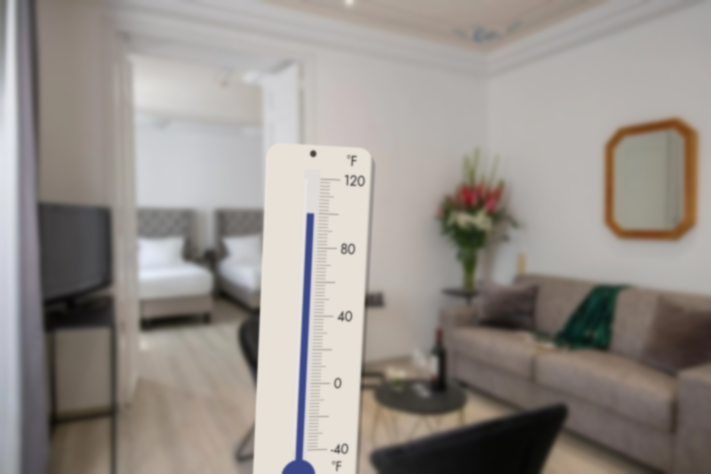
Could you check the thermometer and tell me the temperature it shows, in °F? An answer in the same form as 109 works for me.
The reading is 100
